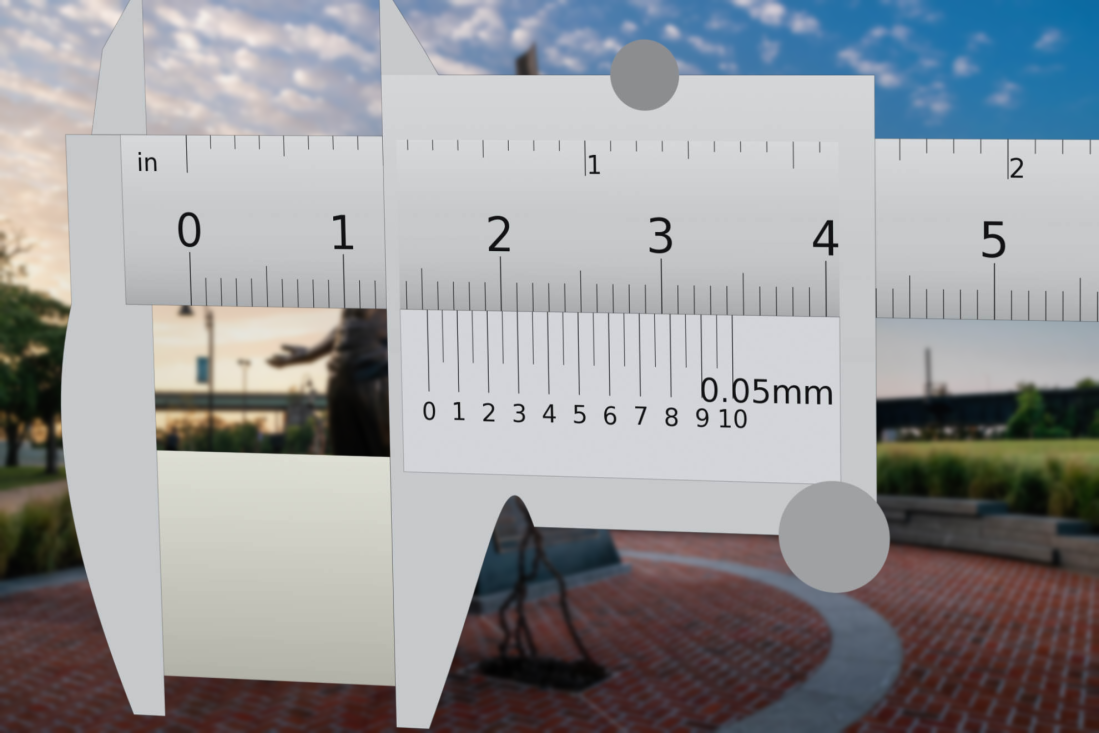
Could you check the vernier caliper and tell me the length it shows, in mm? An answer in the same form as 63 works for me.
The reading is 15.3
